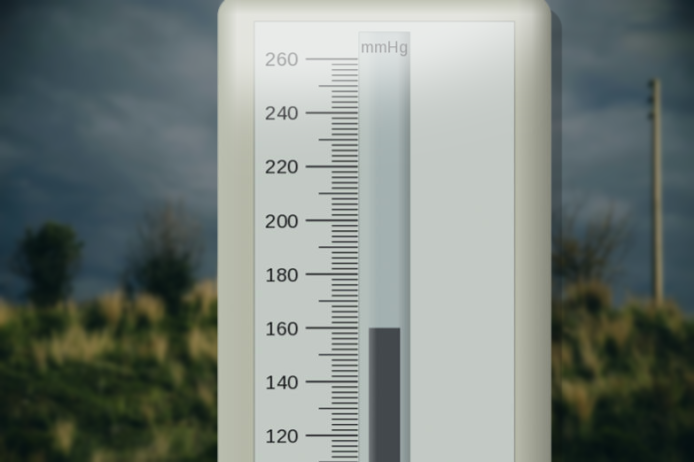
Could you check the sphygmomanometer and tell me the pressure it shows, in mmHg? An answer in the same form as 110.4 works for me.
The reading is 160
